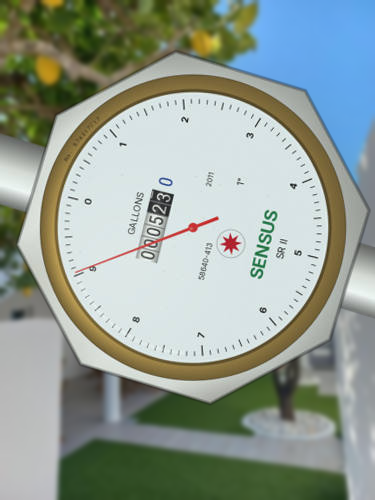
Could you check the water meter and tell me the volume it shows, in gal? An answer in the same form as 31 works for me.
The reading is 5229.0
